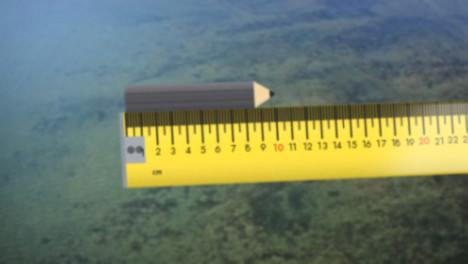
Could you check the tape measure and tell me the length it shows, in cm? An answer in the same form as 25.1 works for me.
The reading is 10
